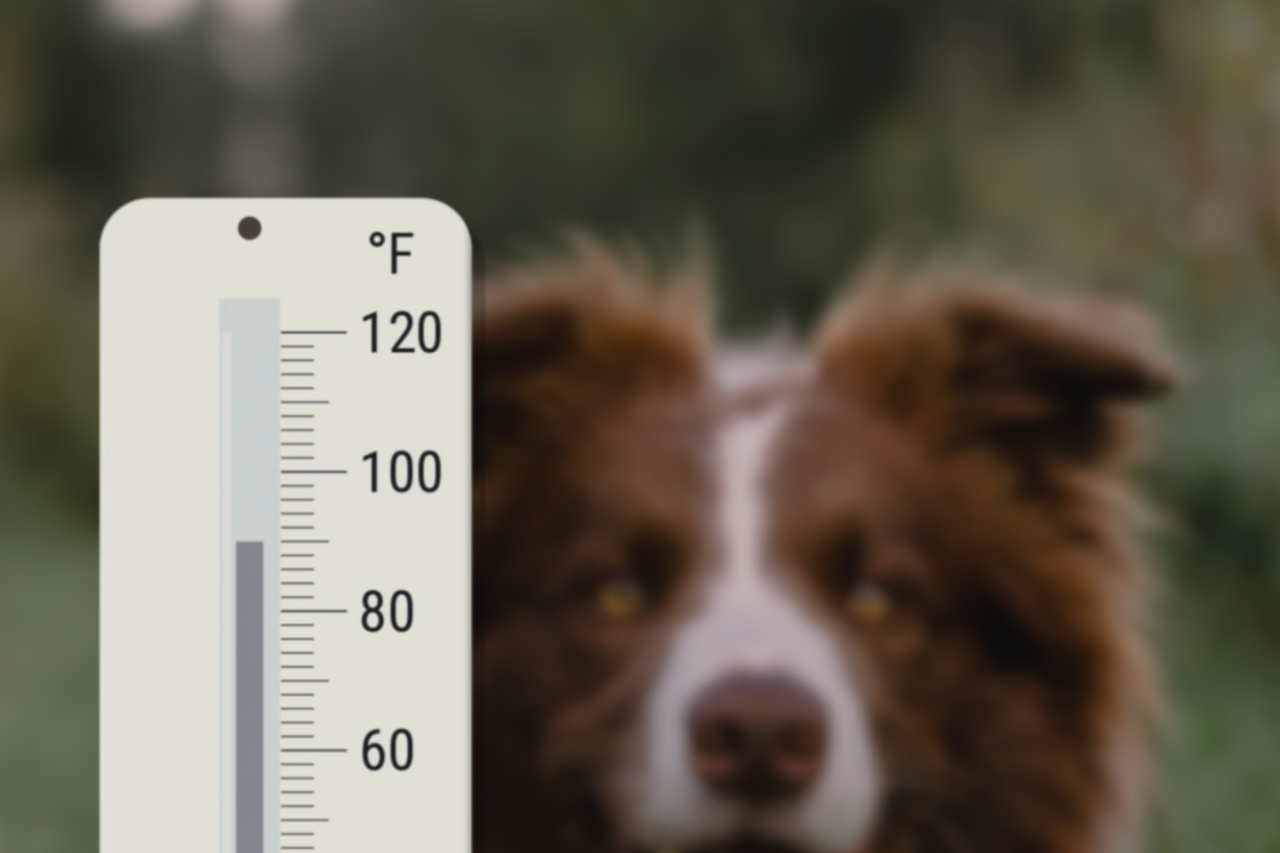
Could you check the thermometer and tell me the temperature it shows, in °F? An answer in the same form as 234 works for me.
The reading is 90
